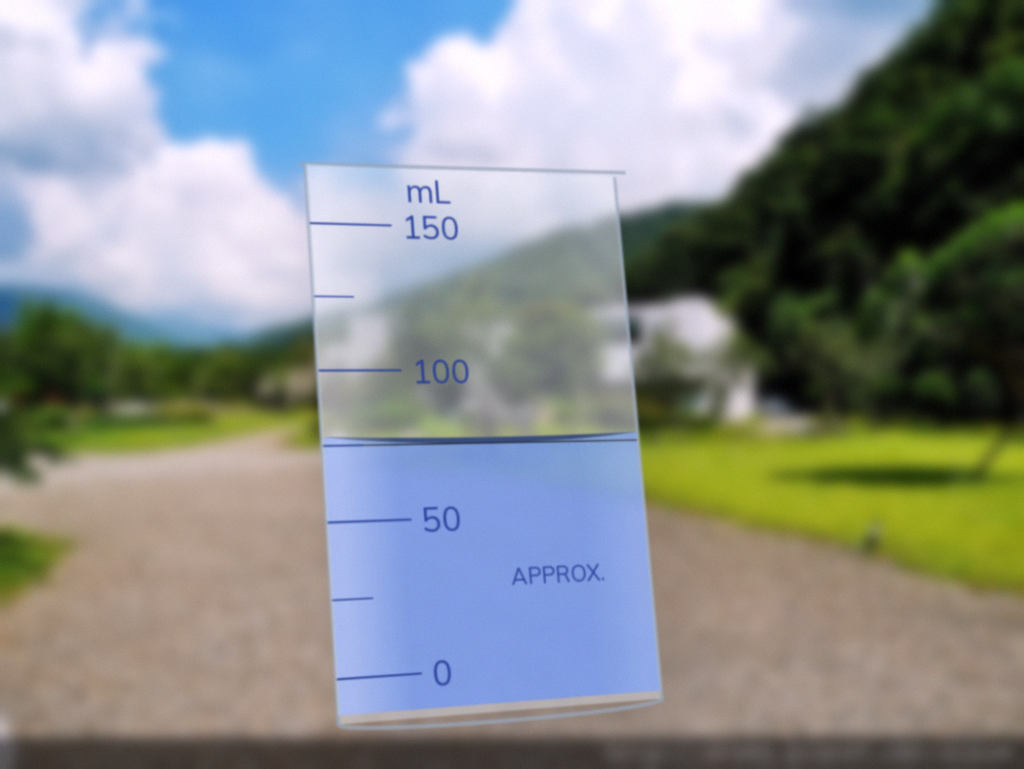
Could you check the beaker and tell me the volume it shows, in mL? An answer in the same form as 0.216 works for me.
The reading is 75
